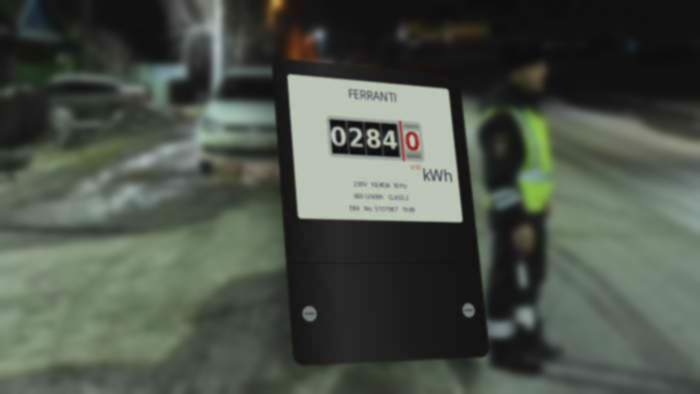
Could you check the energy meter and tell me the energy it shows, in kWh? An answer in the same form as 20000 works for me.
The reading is 284.0
